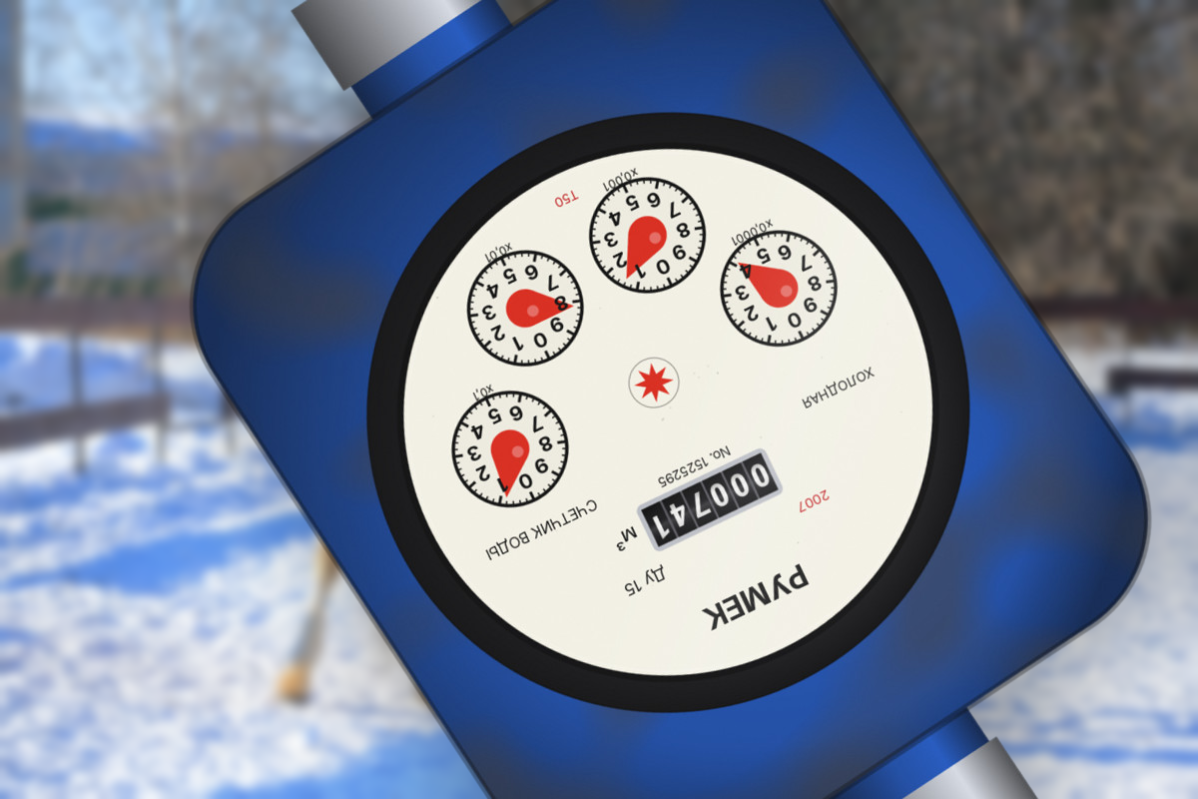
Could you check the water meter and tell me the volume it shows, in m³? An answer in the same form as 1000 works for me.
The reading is 741.0814
